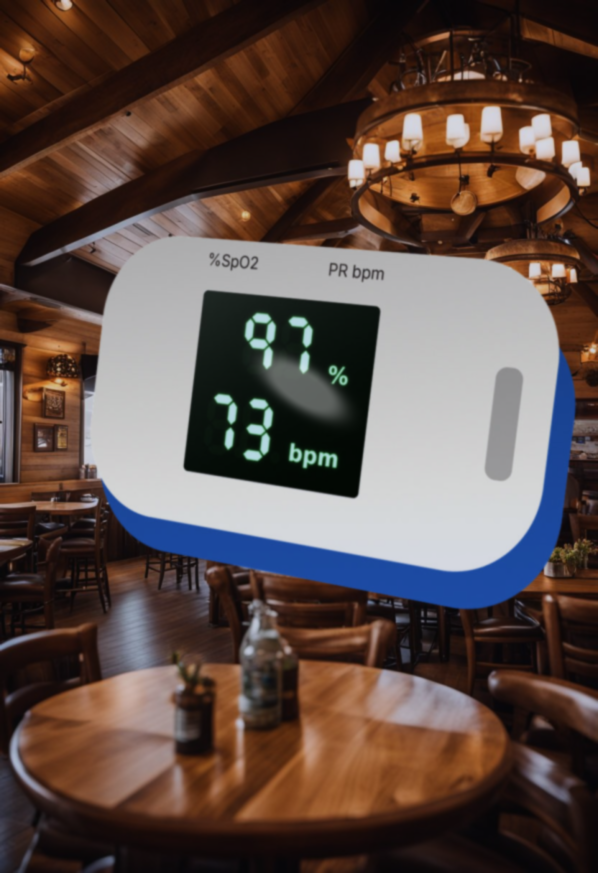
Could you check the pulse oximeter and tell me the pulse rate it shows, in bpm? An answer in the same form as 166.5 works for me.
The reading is 73
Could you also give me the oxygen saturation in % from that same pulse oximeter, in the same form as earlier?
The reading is 97
